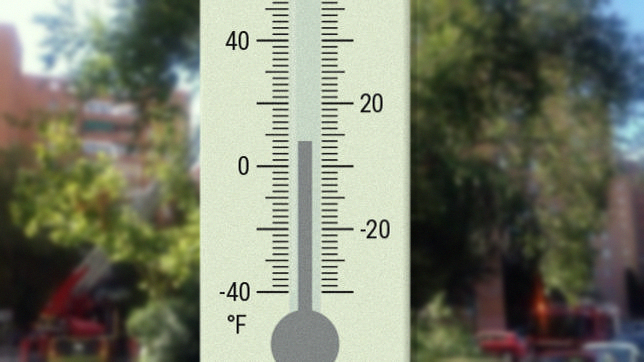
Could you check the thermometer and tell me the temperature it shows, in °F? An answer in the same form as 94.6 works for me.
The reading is 8
